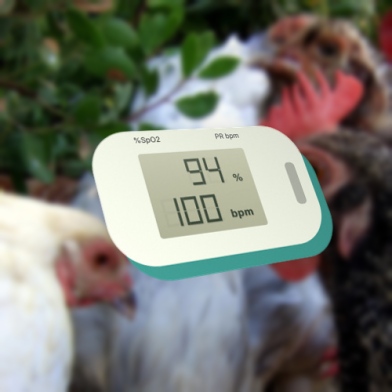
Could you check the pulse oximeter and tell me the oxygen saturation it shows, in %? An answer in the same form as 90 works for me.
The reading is 94
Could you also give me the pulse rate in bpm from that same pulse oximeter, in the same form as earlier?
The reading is 100
